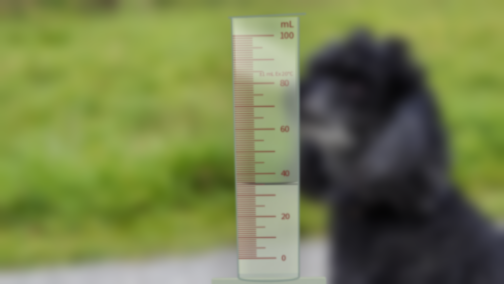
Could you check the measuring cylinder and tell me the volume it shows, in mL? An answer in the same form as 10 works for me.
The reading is 35
